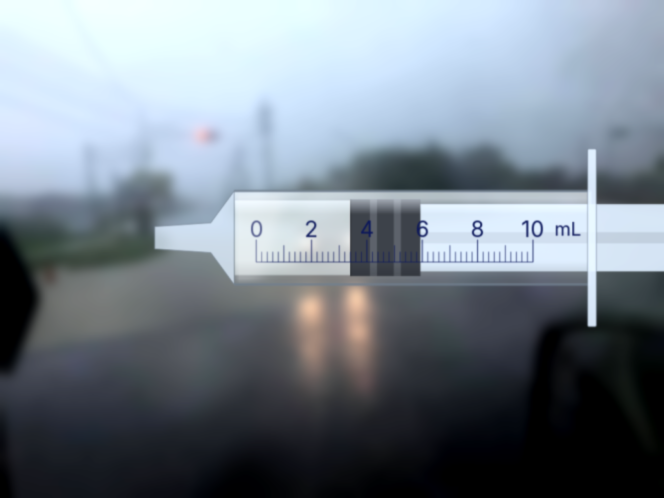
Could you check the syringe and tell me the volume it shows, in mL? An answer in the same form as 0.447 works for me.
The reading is 3.4
